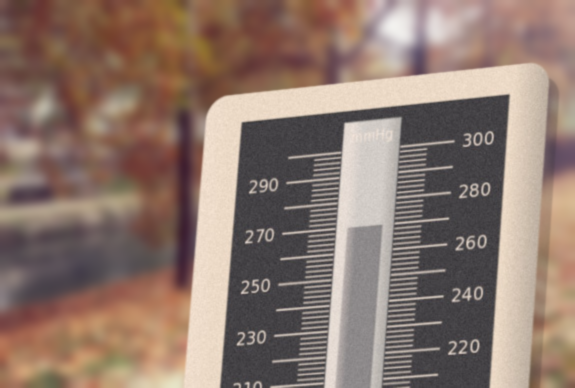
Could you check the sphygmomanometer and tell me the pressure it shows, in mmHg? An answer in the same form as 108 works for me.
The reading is 270
